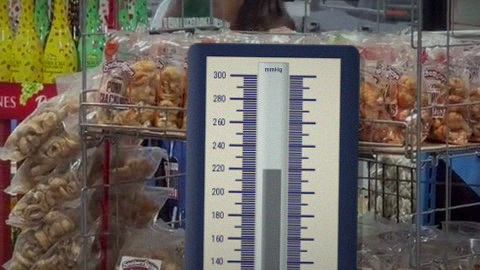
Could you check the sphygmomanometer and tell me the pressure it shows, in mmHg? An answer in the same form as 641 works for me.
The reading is 220
